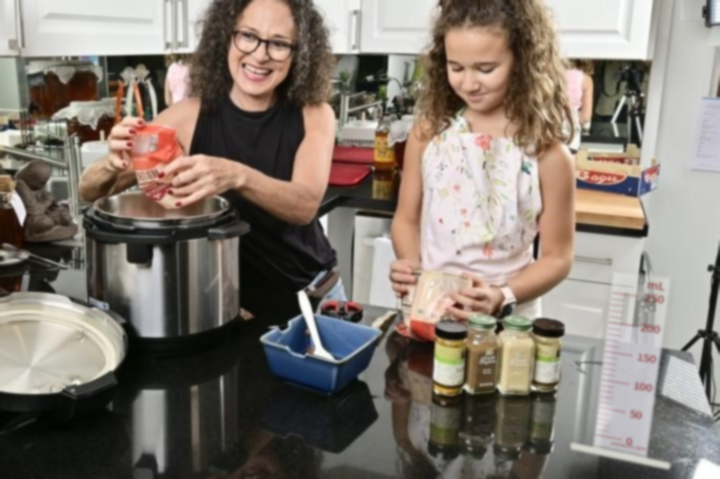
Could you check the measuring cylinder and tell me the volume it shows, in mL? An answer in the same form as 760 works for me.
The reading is 200
